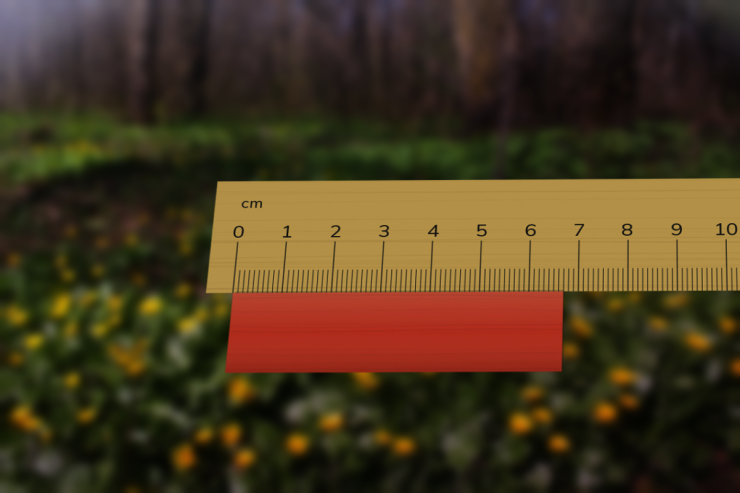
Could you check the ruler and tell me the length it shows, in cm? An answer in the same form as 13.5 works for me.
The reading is 6.7
